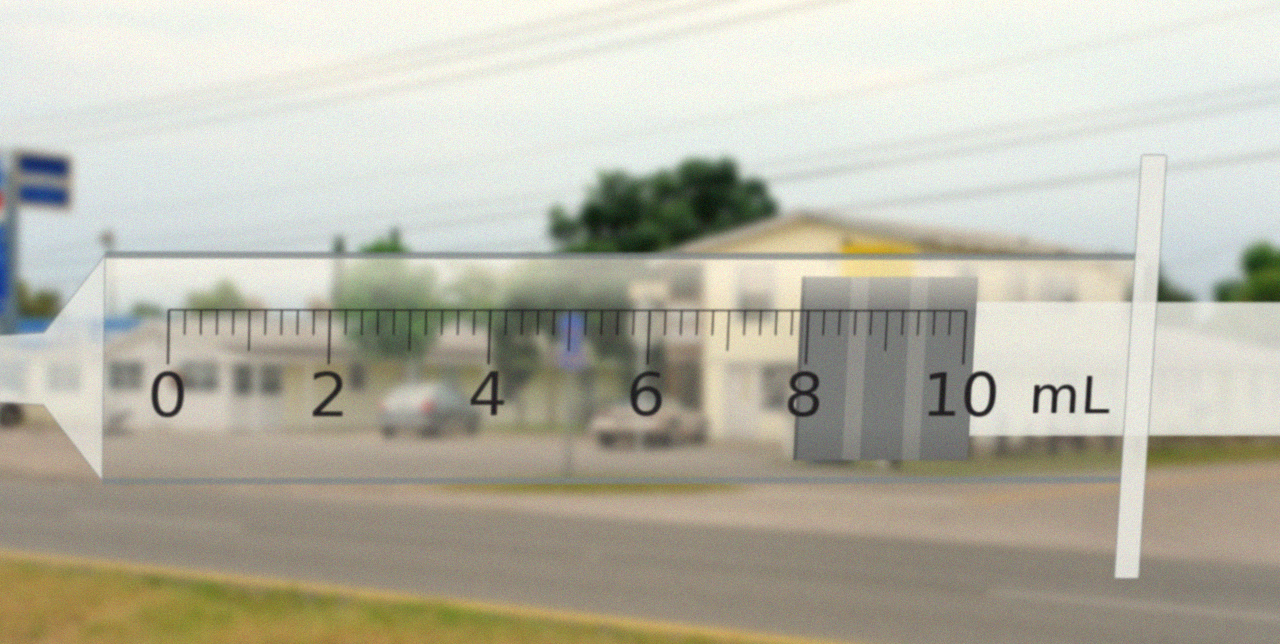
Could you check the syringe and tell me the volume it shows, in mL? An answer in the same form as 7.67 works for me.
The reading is 7.9
